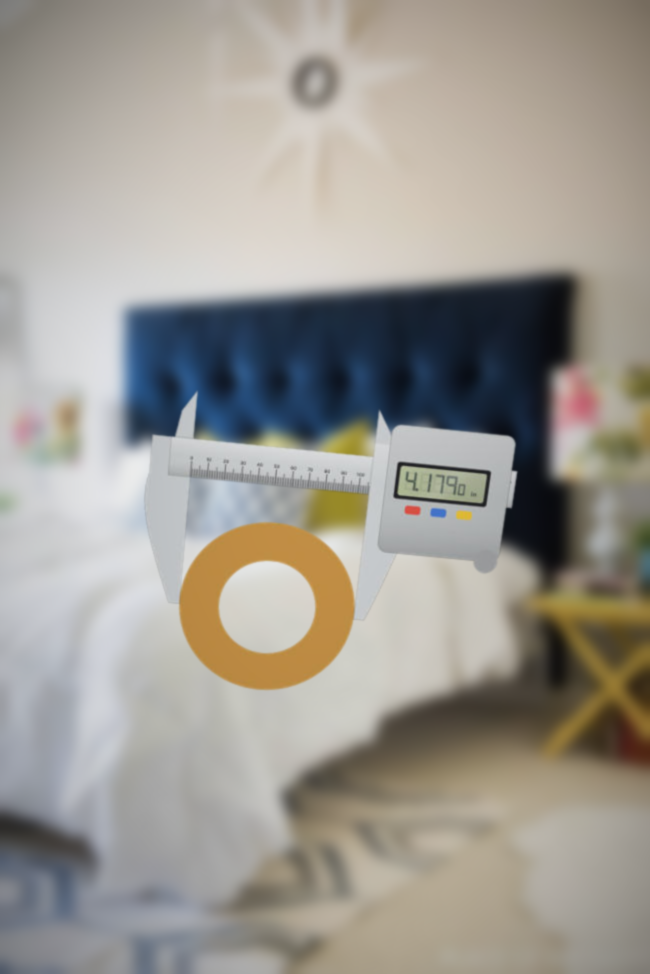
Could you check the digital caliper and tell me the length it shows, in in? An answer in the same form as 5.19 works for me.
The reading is 4.1790
